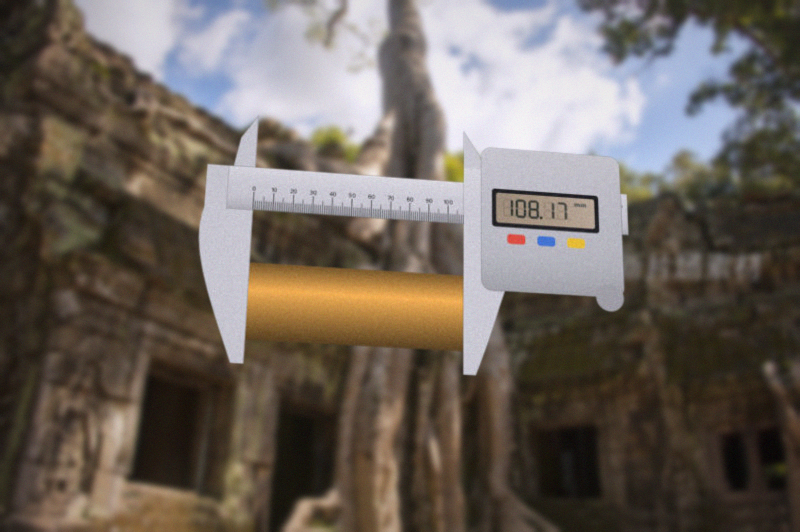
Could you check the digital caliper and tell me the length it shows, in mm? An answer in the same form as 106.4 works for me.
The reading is 108.17
